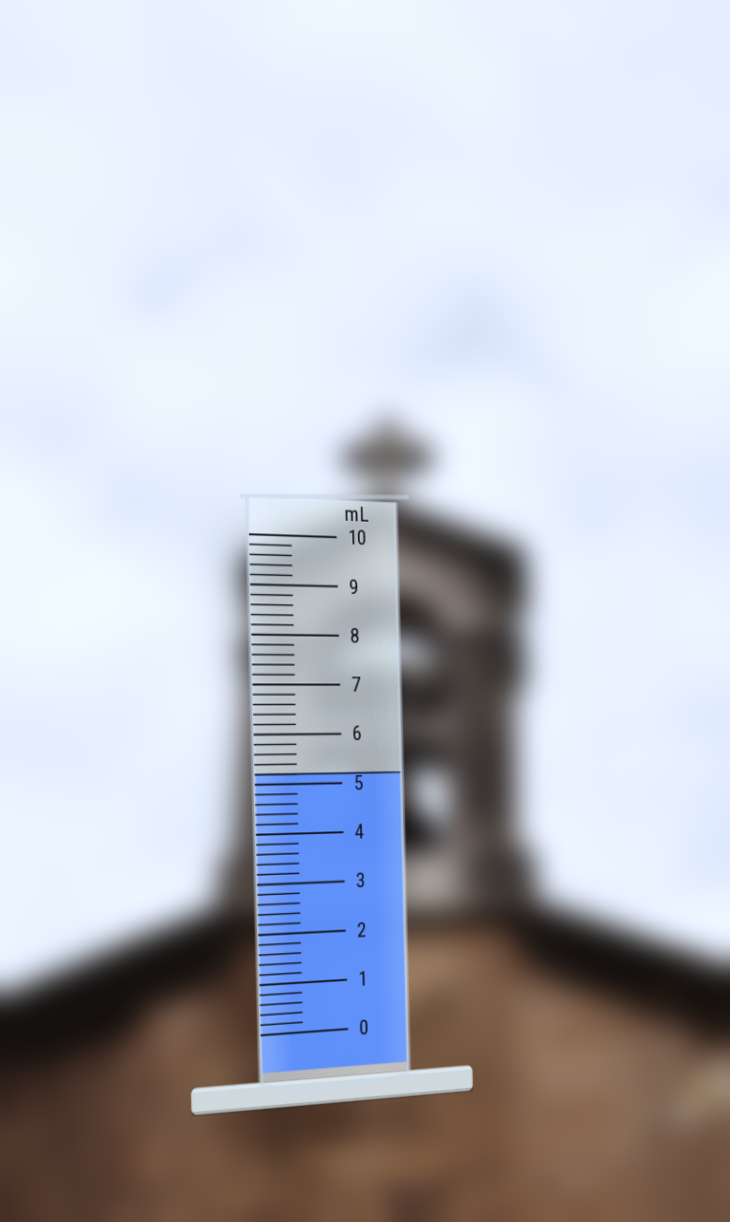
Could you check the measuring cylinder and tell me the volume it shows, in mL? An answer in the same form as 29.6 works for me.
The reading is 5.2
